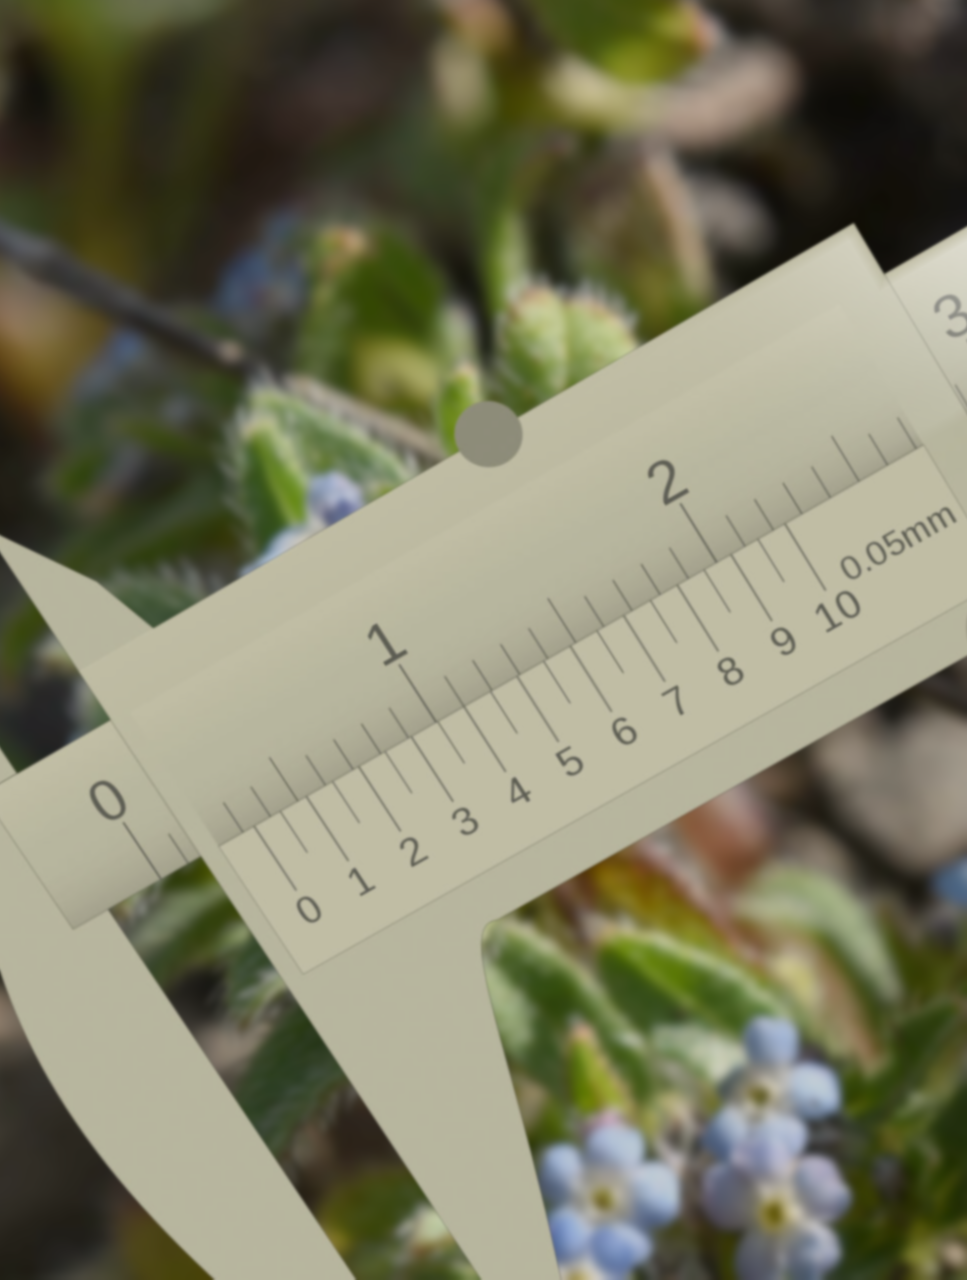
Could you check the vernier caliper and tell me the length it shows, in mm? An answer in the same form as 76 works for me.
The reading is 3.4
